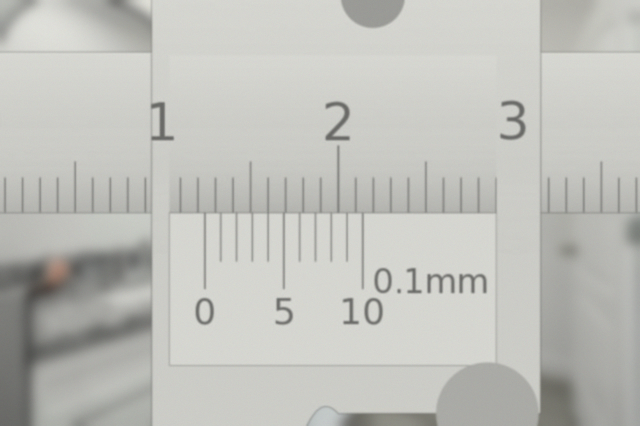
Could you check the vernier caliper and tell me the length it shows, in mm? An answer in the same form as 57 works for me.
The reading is 12.4
